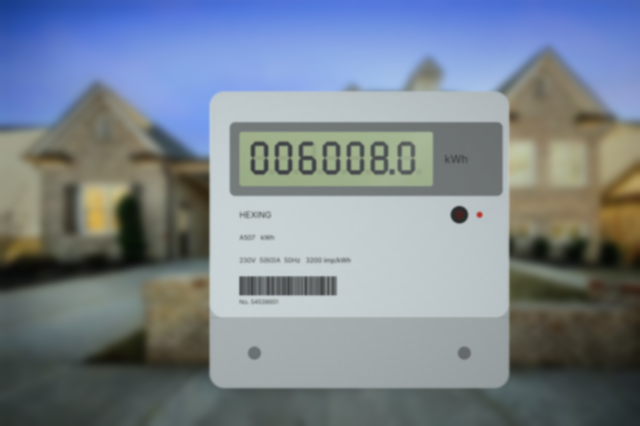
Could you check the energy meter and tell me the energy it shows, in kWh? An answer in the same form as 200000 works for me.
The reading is 6008.0
